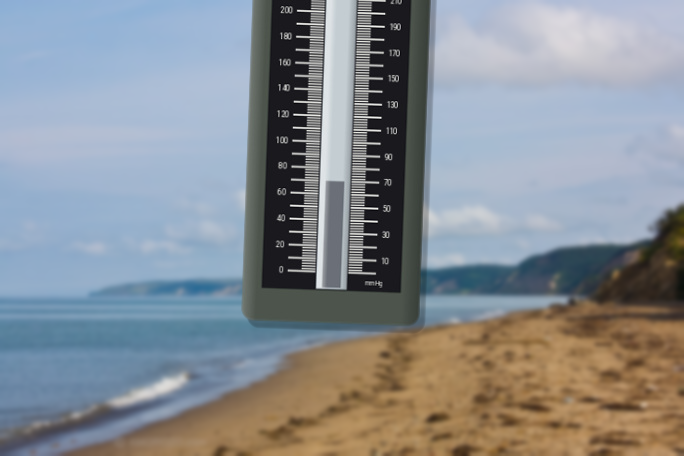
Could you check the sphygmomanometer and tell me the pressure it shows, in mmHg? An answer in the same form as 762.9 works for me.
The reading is 70
